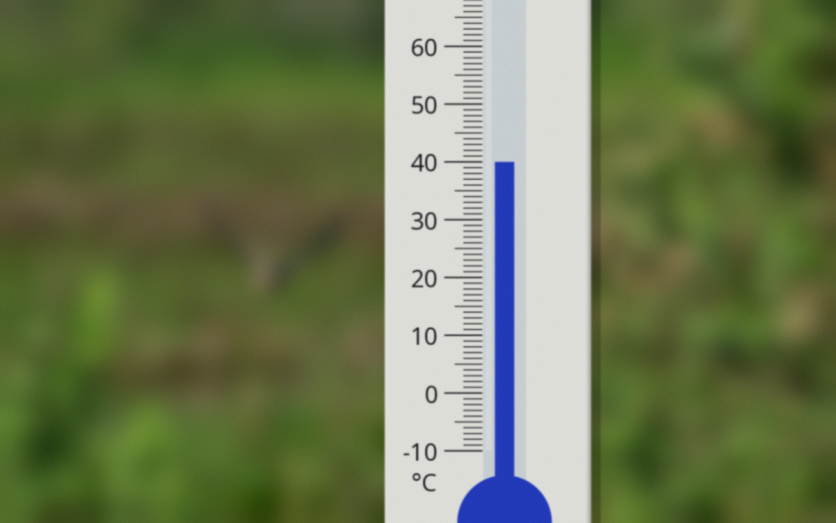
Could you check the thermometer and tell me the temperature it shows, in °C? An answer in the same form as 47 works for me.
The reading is 40
